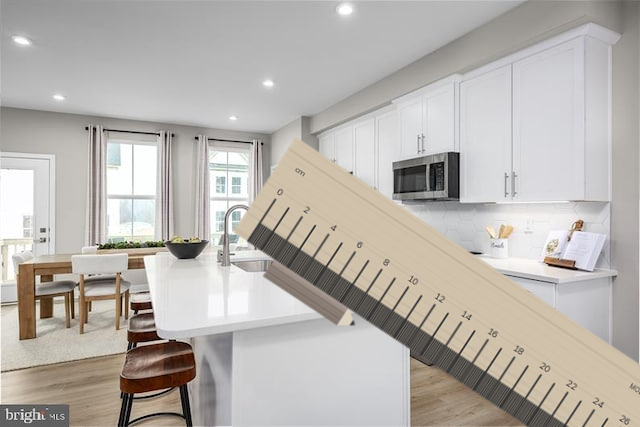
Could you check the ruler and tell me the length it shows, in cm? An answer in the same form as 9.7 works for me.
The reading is 6.5
